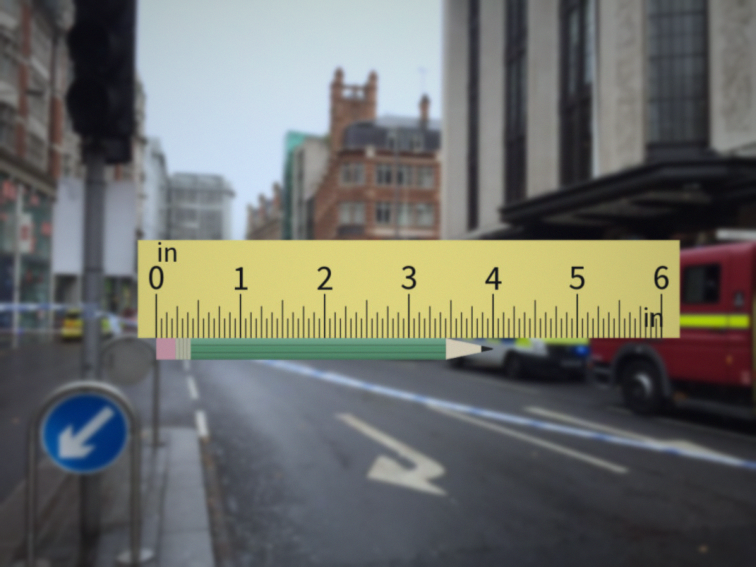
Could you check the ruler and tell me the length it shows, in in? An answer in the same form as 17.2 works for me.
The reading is 4
